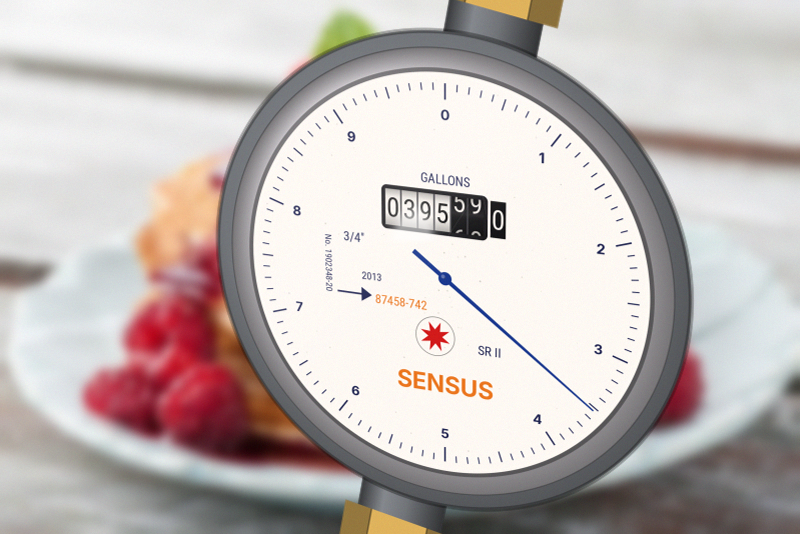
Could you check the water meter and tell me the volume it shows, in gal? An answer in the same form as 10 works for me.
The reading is 395593.5
